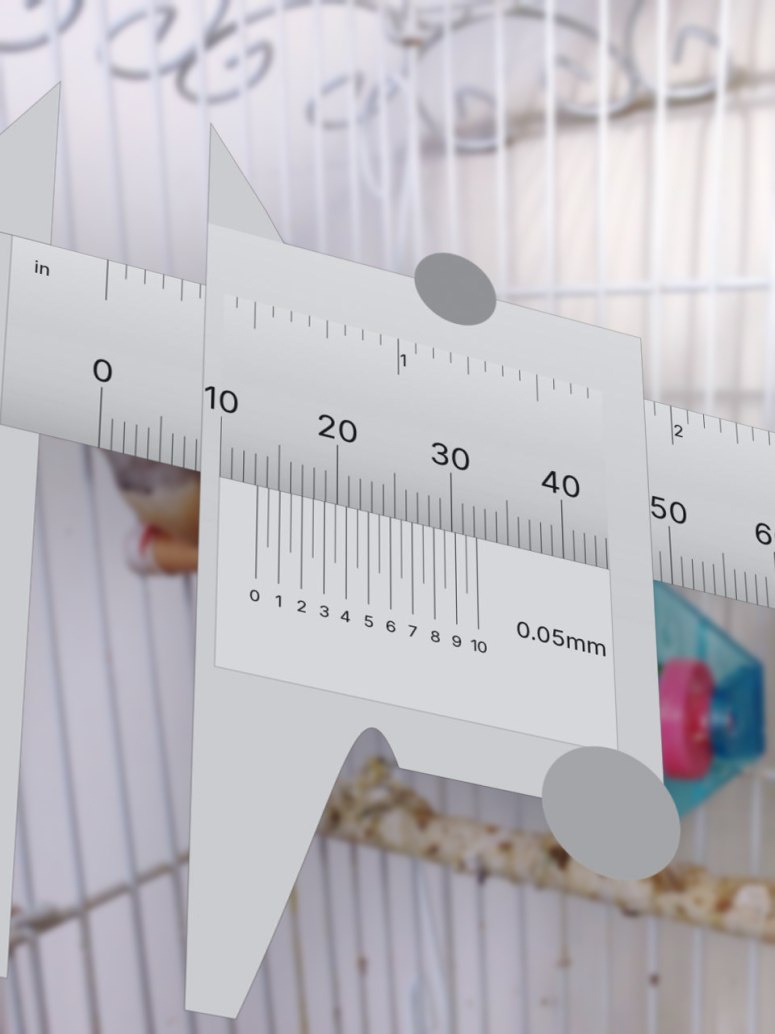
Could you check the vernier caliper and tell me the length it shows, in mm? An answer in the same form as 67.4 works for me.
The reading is 13.2
